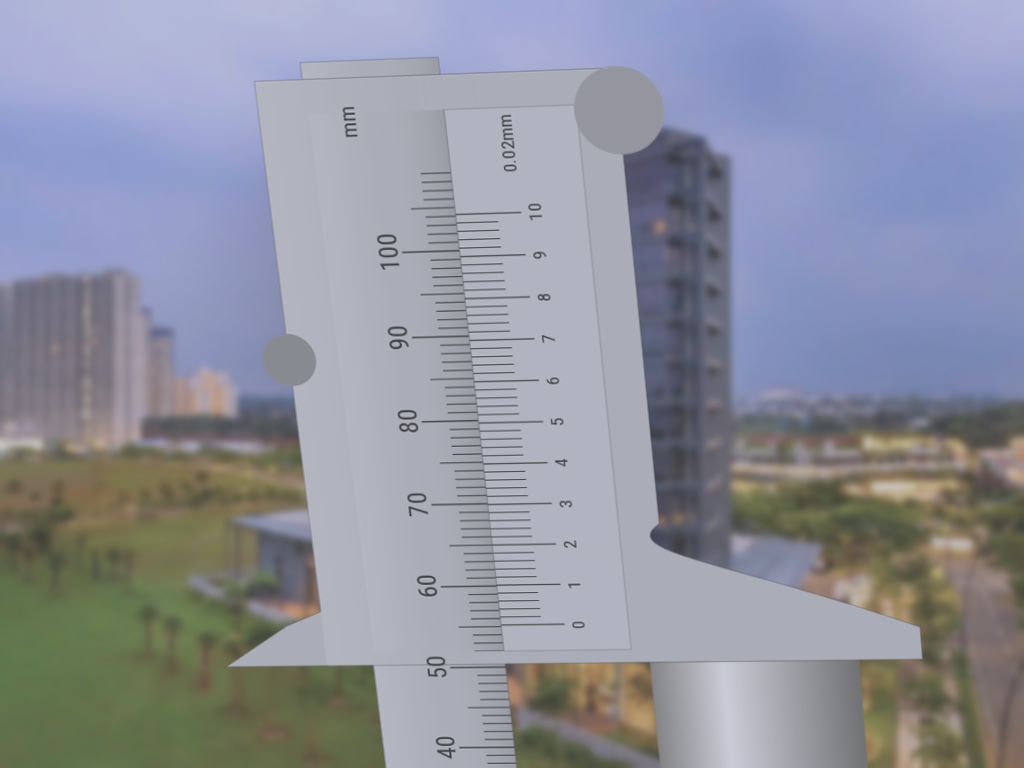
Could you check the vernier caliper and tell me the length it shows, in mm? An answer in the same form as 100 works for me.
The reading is 55.2
